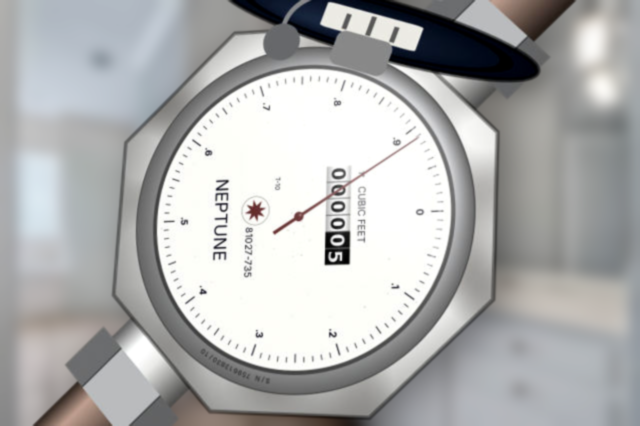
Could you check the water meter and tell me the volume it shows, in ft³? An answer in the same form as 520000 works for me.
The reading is 4.91
